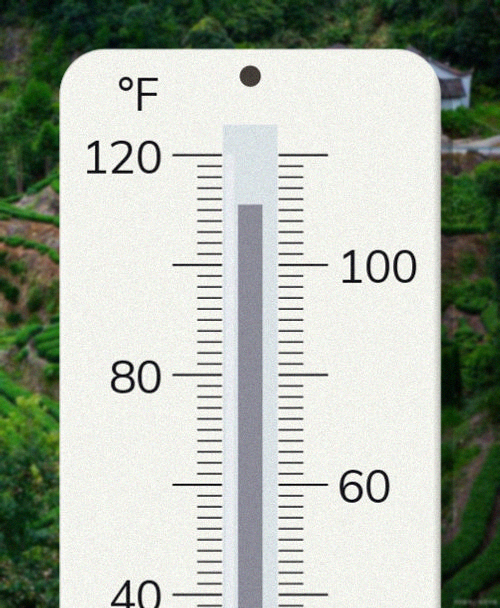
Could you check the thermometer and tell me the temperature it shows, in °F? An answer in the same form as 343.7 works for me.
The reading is 111
